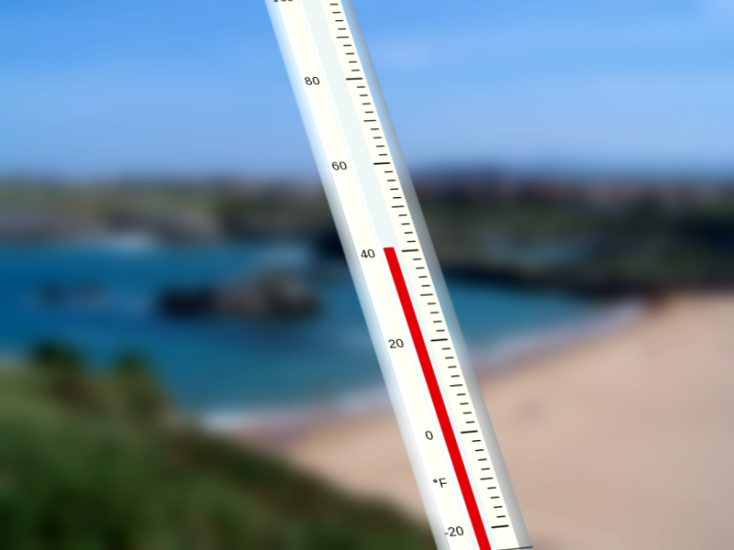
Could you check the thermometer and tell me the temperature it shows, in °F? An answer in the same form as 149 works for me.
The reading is 41
